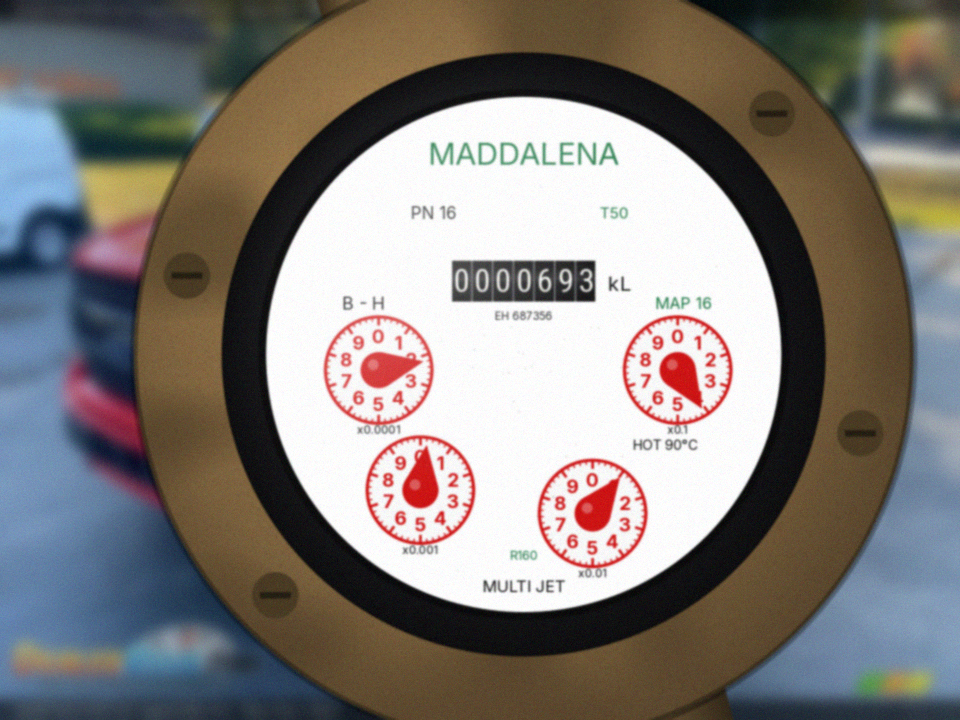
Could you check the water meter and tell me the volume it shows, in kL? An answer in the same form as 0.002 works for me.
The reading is 693.4102
